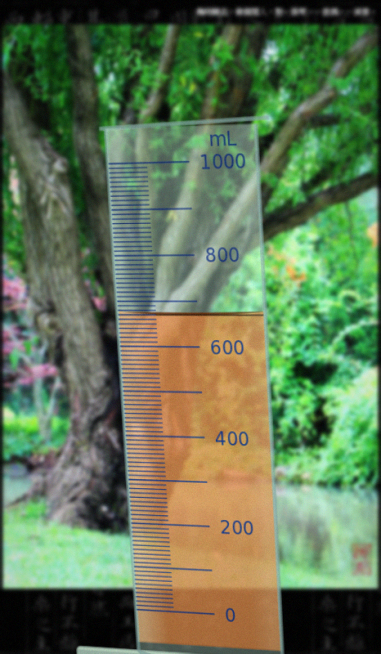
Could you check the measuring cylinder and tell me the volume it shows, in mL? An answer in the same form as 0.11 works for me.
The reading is 670
